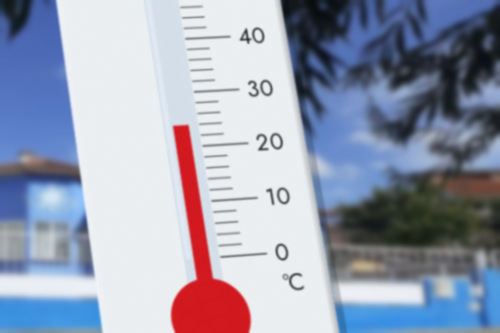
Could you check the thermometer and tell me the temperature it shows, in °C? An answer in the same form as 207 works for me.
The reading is 24
